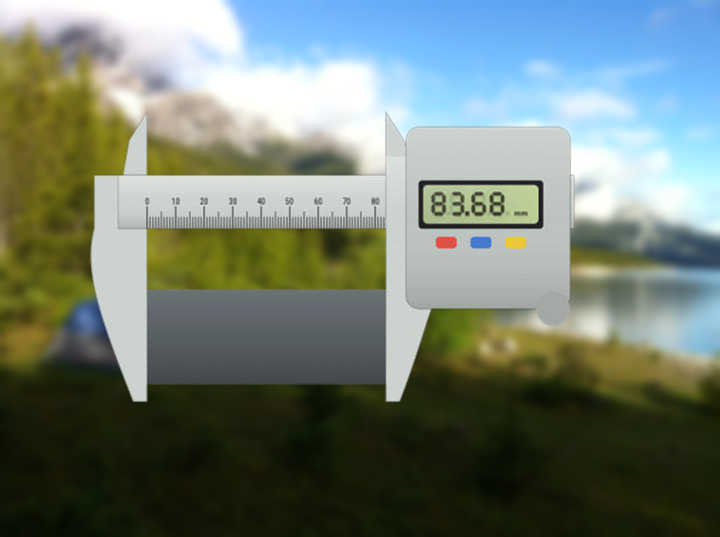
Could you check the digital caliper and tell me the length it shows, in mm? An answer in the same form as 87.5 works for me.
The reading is 83.68
